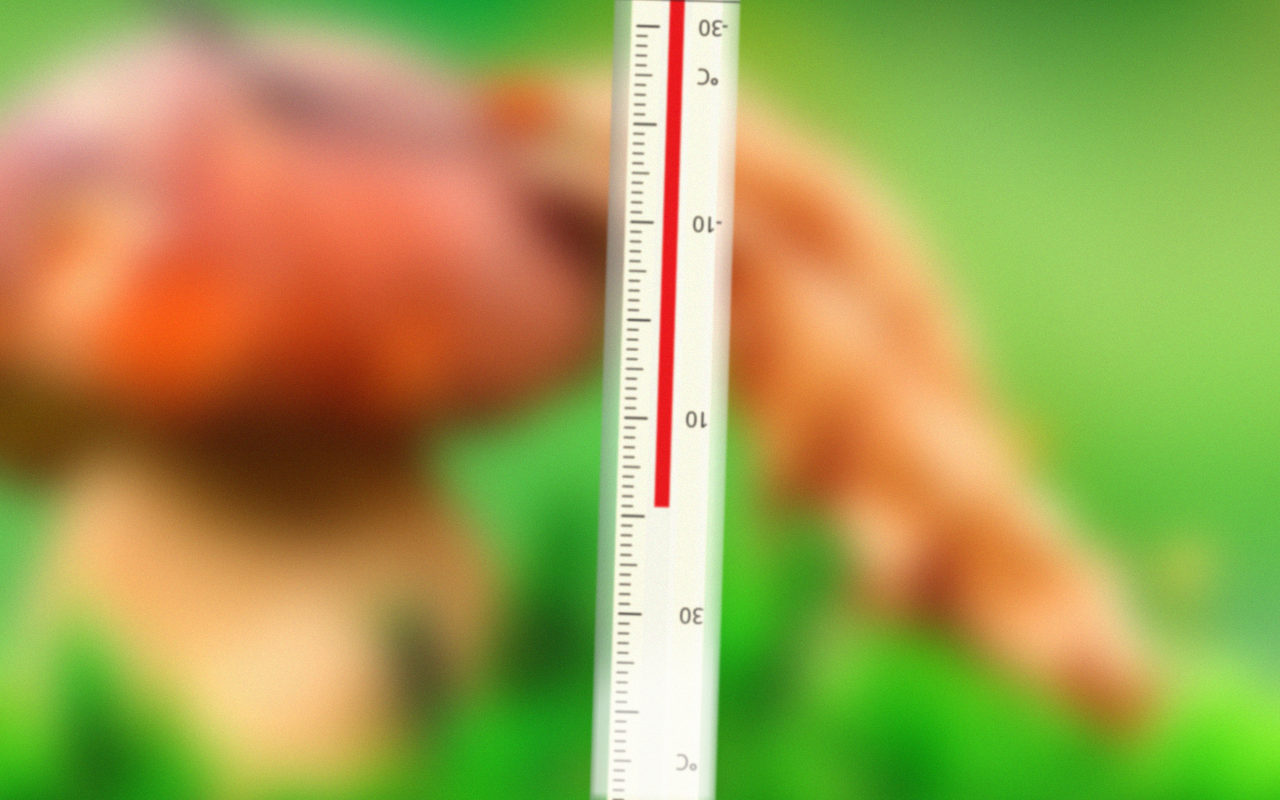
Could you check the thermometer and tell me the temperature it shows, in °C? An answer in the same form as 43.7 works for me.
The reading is 19
